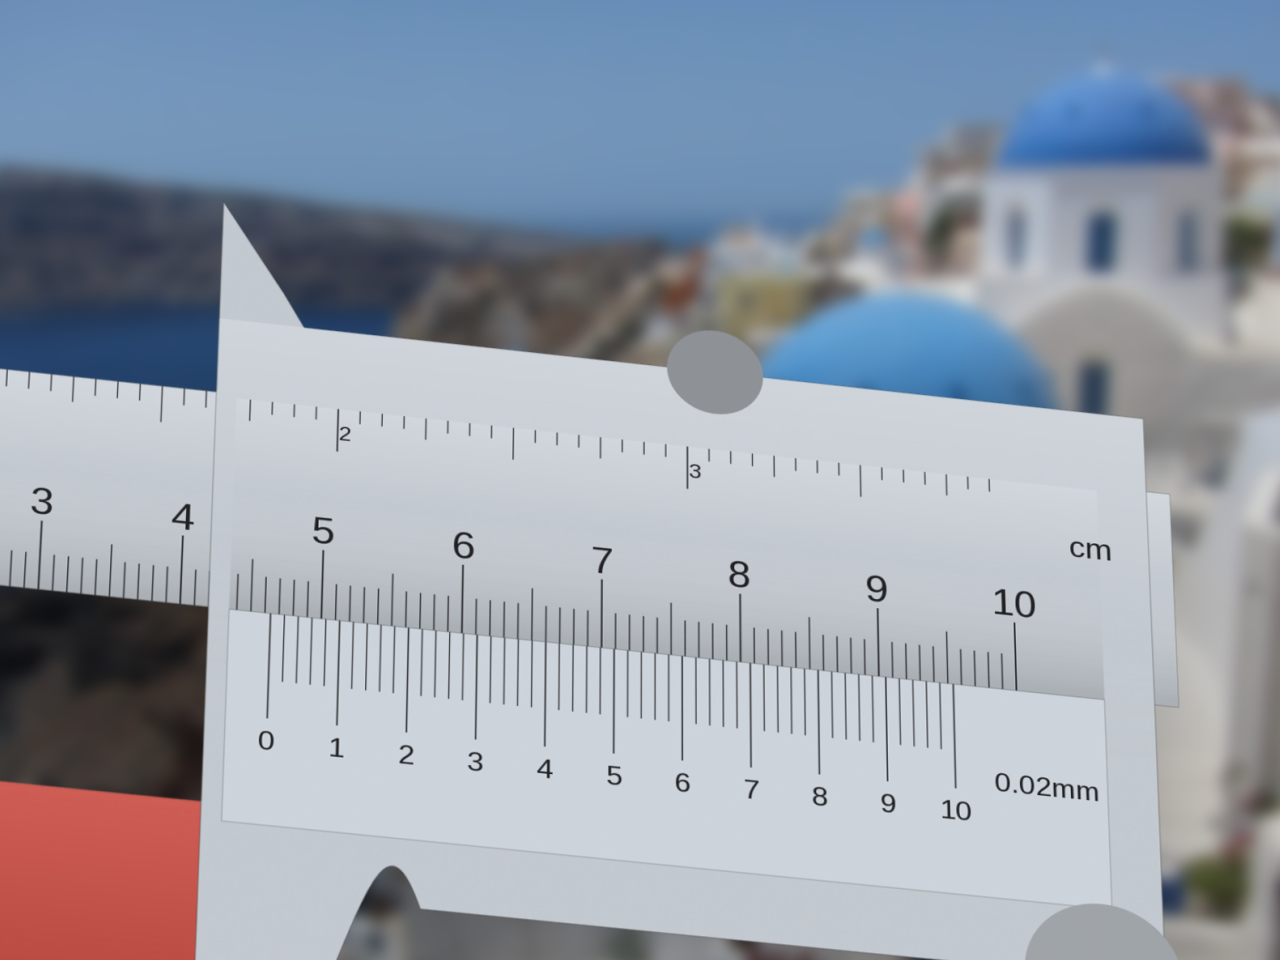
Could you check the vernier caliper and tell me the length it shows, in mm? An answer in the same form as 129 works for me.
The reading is 46.4
